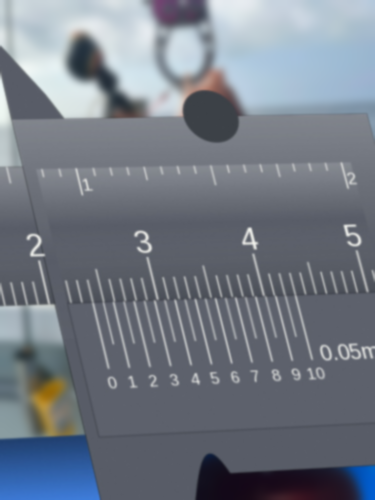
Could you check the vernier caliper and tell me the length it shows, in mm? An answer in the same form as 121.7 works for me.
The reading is 24.0
